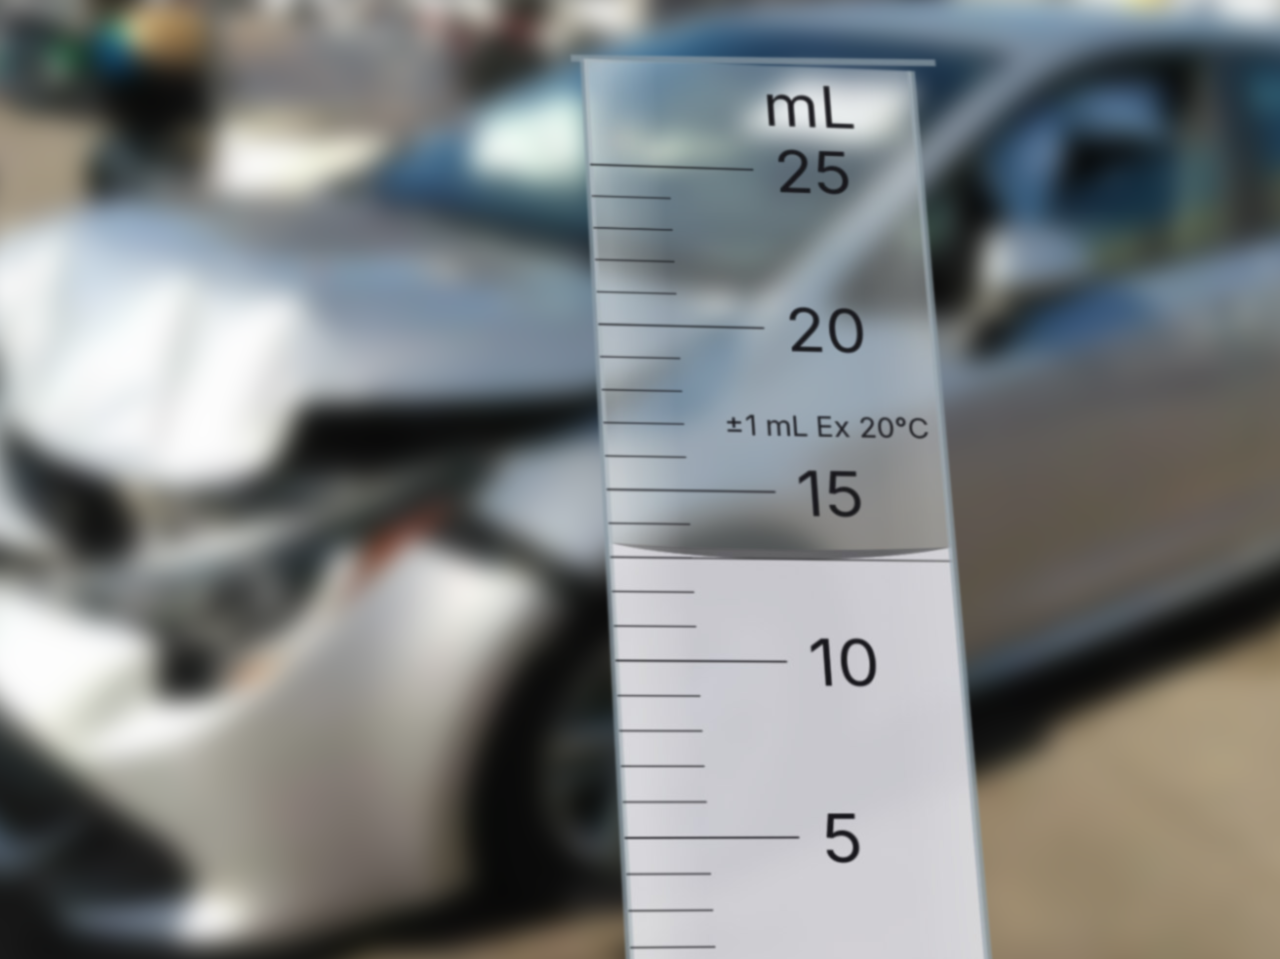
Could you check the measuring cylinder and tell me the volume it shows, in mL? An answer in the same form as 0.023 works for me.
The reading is 13
